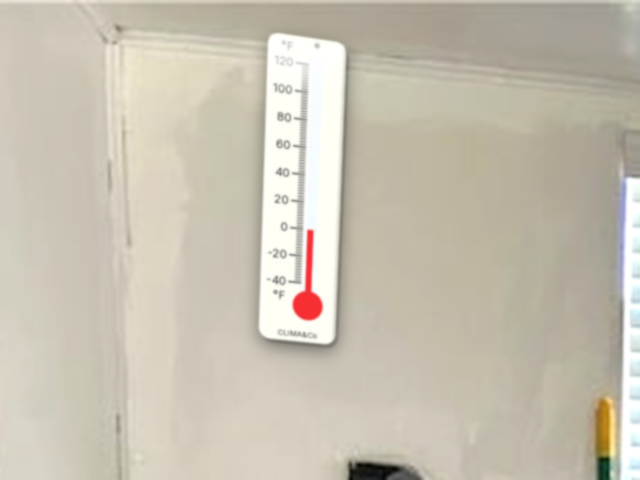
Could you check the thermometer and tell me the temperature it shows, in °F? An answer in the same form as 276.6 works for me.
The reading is 0
